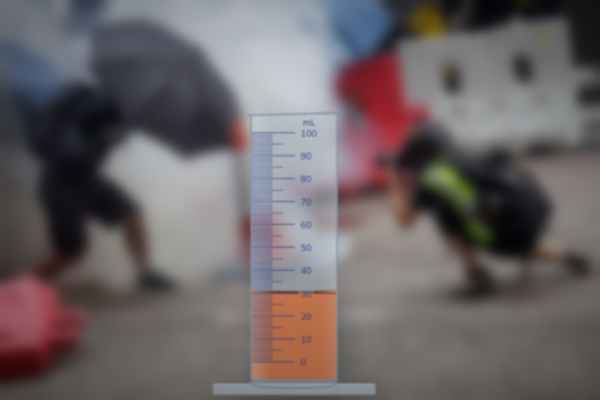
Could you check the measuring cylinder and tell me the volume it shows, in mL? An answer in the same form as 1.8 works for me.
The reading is 30
